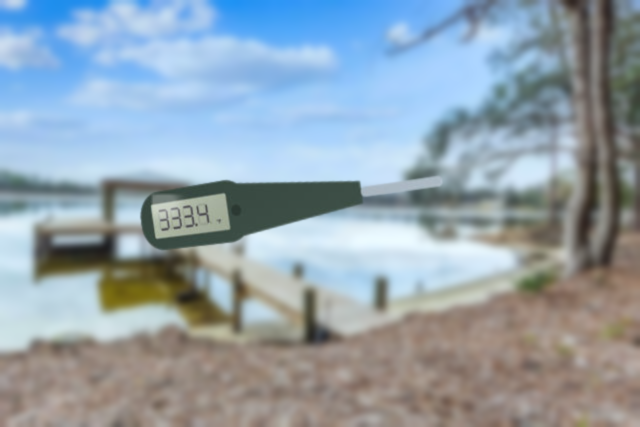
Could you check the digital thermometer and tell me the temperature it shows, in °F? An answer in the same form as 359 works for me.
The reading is 333.4
